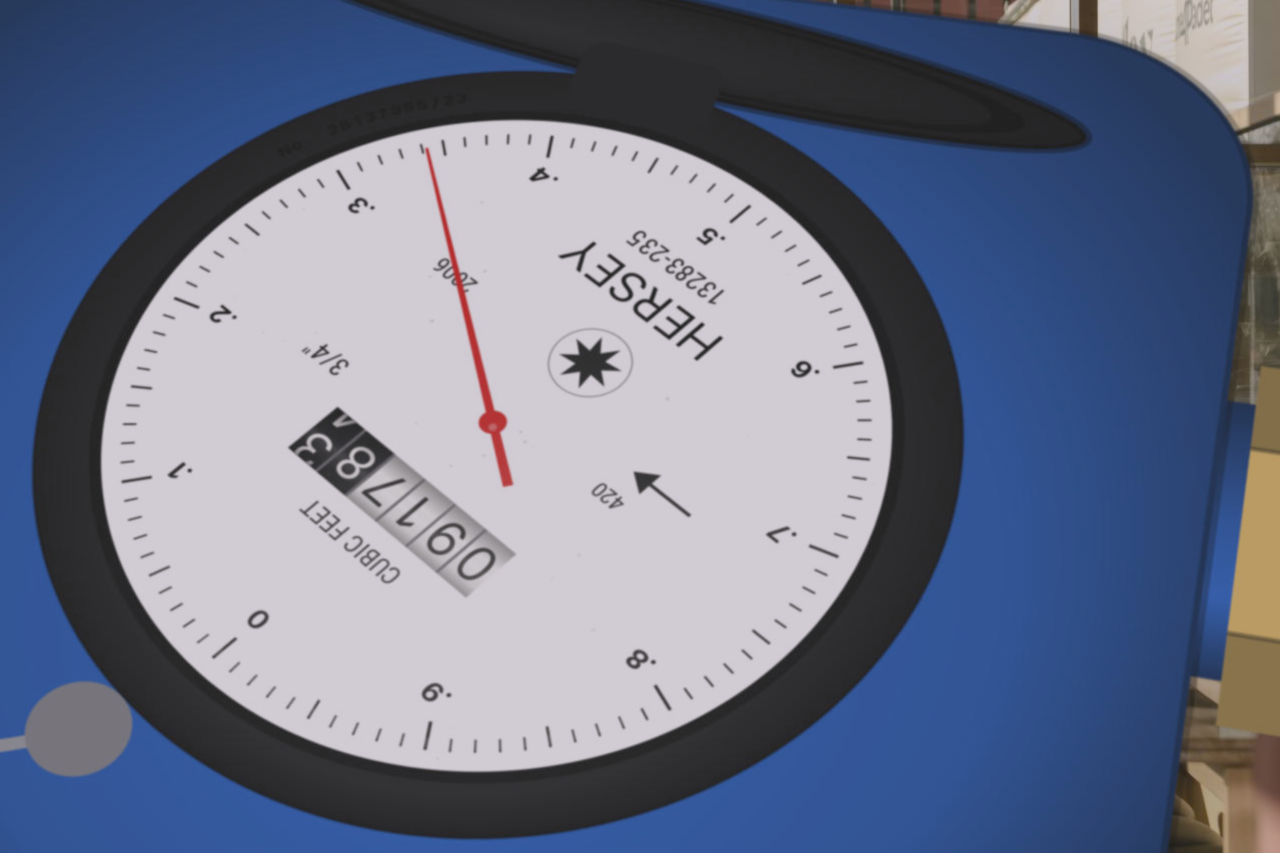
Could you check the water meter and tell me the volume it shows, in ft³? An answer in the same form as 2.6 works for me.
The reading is 91783.34
